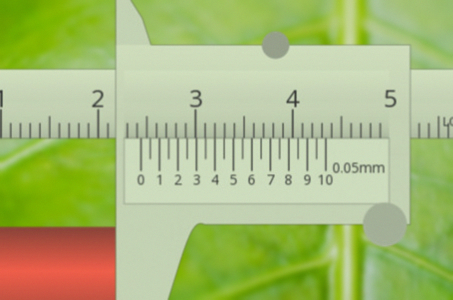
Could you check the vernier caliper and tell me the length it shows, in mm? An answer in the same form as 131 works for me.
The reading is 24.4
